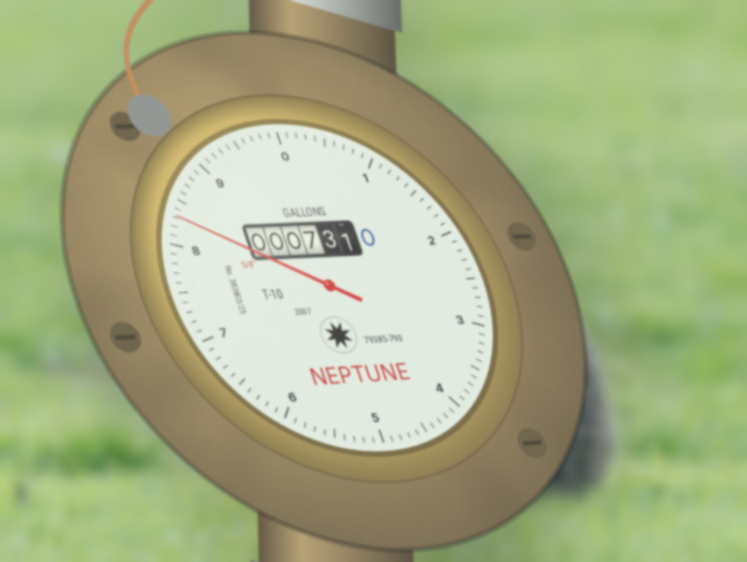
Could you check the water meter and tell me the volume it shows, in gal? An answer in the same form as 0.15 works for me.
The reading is 7308.3
